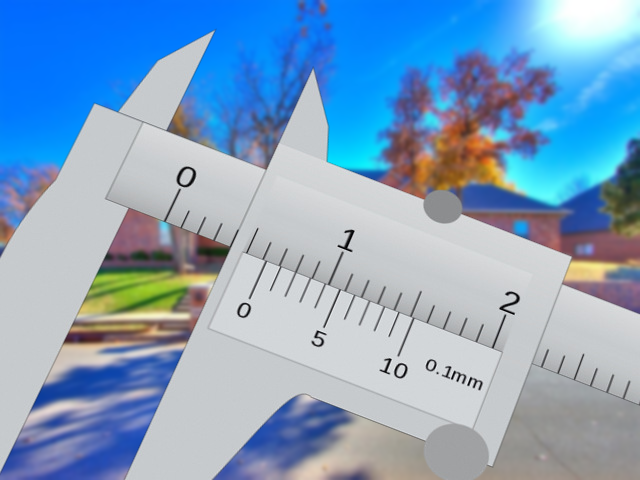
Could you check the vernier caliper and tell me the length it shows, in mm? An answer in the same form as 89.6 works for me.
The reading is 6.2
